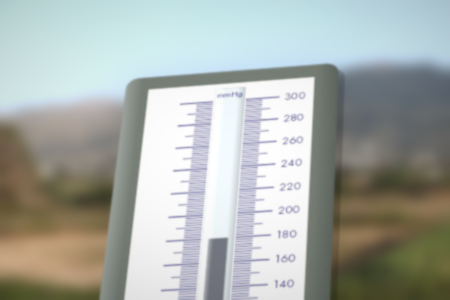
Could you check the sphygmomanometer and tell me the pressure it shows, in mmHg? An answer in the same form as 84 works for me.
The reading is 180
